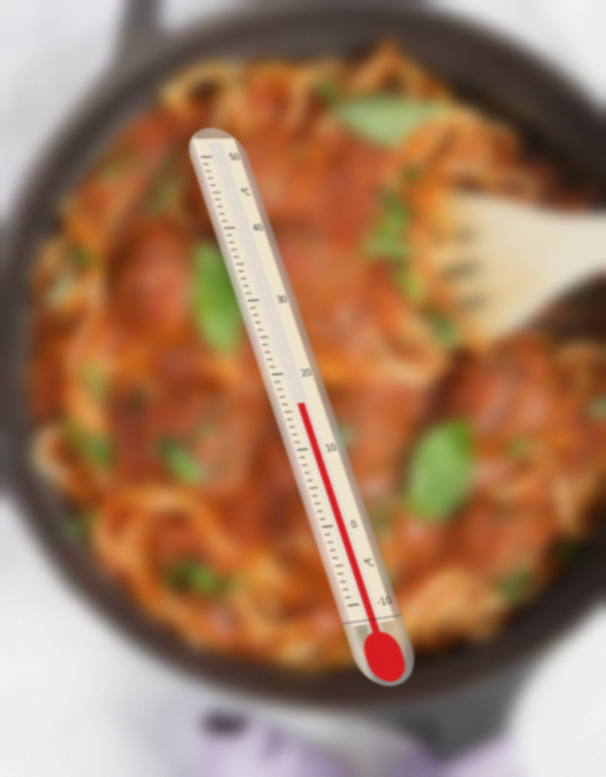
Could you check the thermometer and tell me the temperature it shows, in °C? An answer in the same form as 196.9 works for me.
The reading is 16
